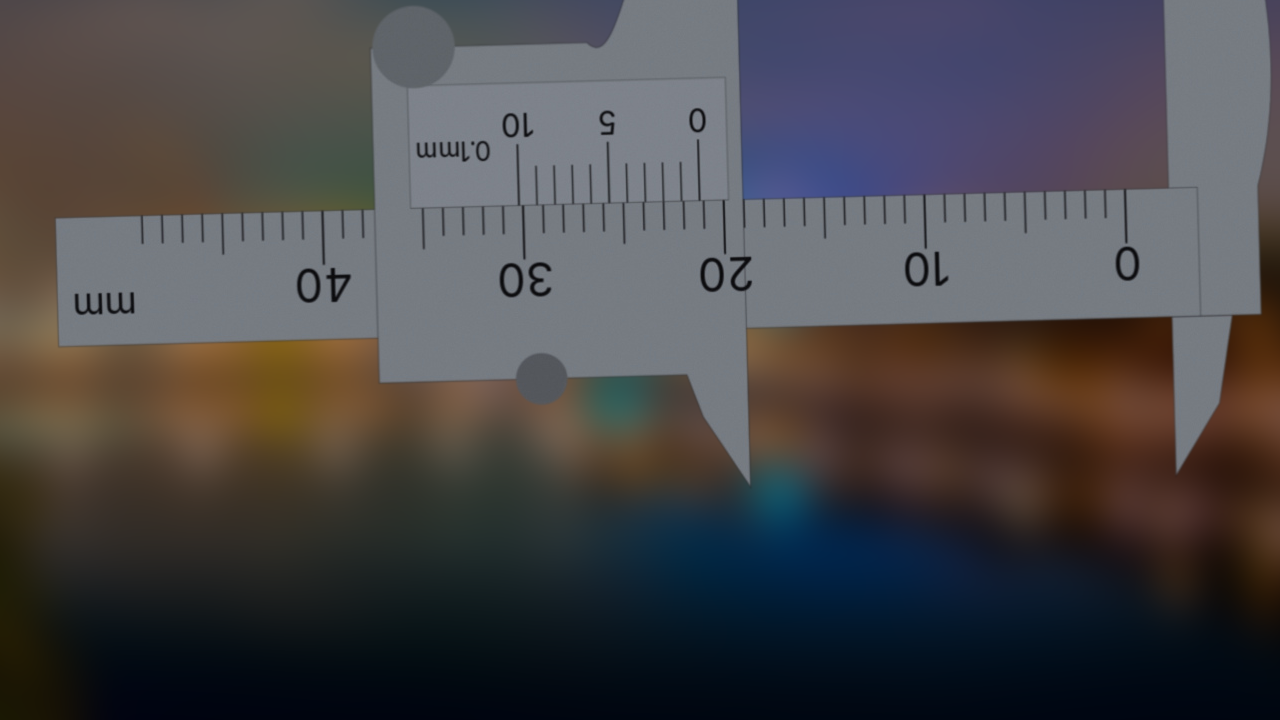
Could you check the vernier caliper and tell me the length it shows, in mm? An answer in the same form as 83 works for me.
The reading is 21.2
